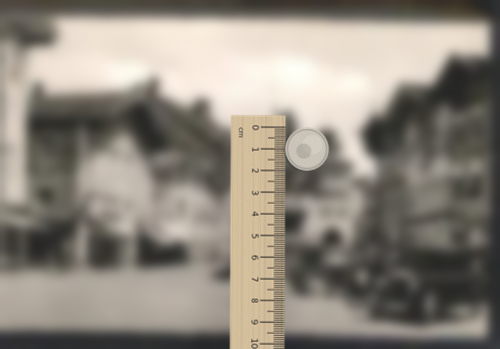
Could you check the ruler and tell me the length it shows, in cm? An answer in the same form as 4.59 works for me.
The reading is 2
